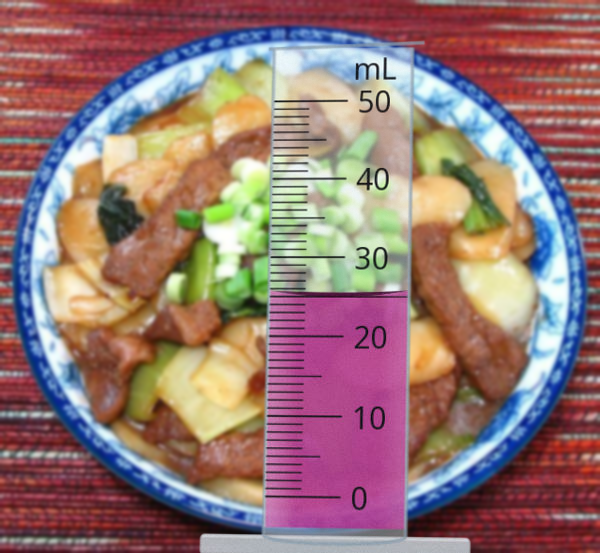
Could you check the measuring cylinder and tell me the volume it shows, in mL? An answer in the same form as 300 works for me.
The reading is 25
